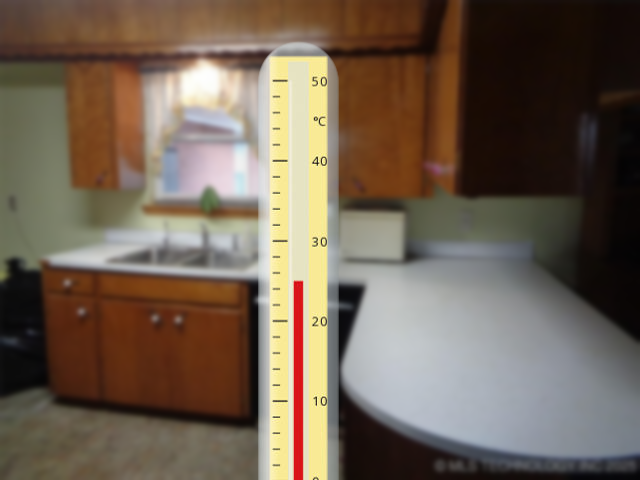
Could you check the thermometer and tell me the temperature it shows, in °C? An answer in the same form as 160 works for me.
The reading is 25
